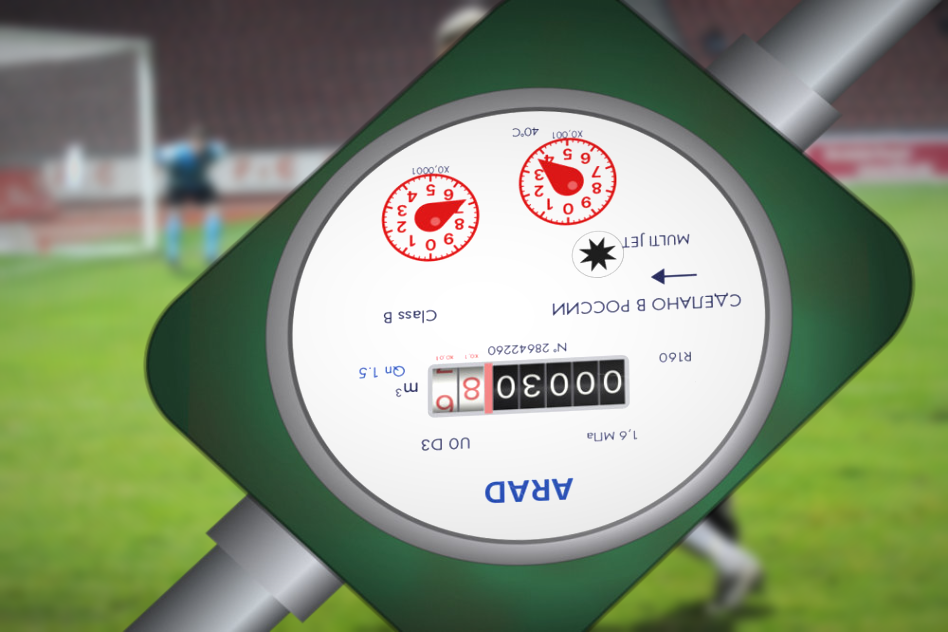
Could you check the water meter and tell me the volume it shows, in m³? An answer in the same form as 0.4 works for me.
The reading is 30.8636
